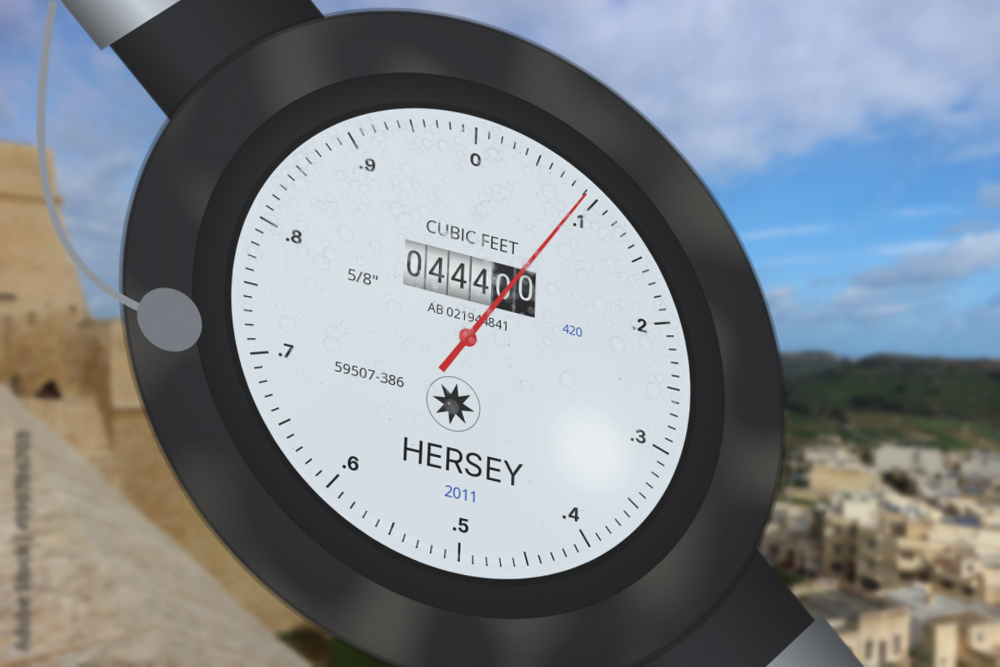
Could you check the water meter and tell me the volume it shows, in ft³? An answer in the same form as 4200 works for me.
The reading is 44400.09
